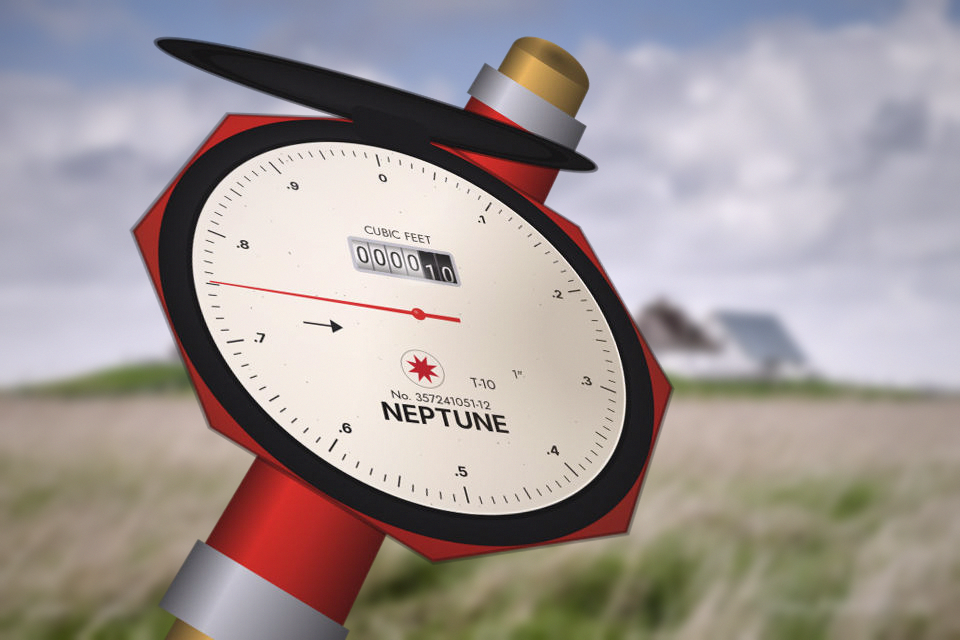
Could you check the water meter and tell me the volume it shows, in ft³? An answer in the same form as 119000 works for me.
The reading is 9.75
